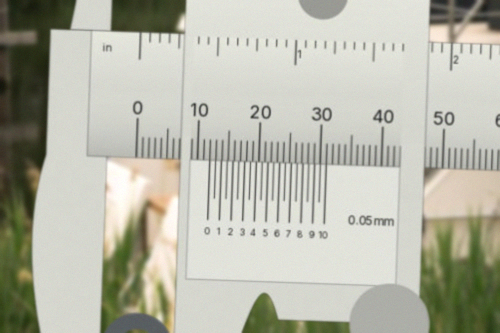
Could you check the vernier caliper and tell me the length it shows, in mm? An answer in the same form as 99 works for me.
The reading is 12.0
